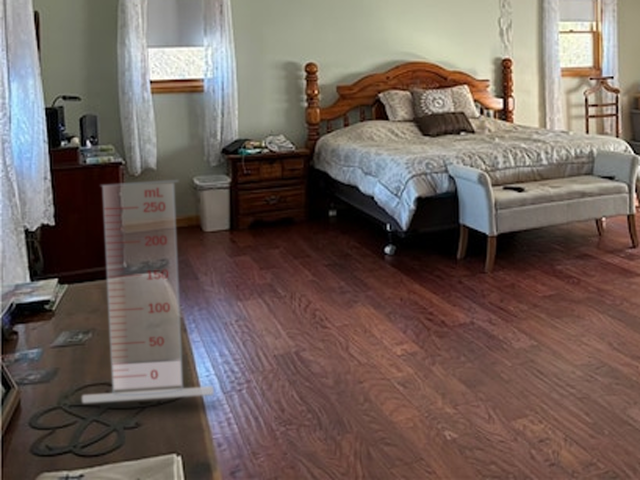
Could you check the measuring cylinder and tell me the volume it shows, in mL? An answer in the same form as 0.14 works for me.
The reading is 20
